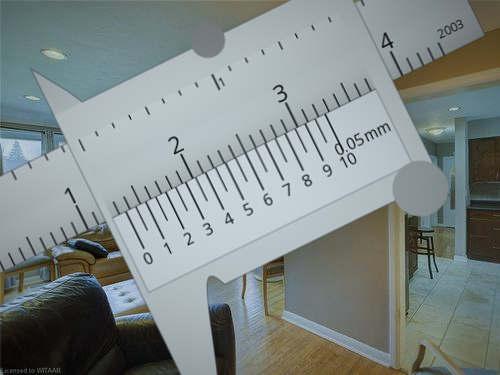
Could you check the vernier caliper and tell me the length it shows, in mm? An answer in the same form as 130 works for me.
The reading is 13.6
